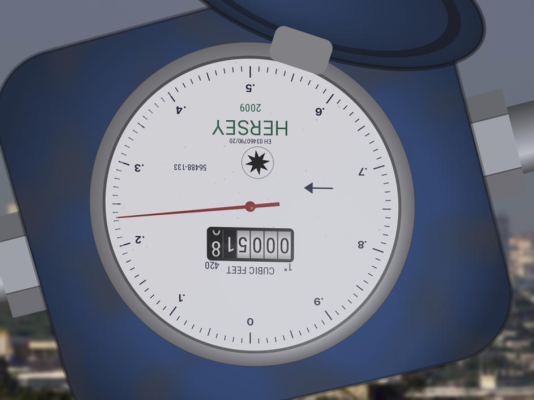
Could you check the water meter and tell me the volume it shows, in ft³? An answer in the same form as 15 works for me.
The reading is 518.23
